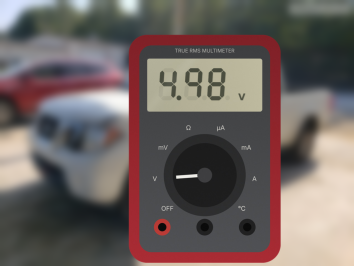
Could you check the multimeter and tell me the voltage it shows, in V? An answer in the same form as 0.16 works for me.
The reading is 4.98
